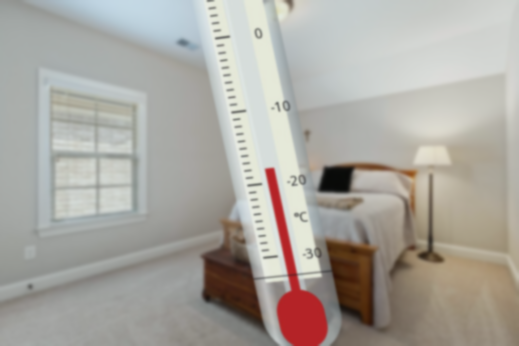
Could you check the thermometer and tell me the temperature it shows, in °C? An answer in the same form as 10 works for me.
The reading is -18
